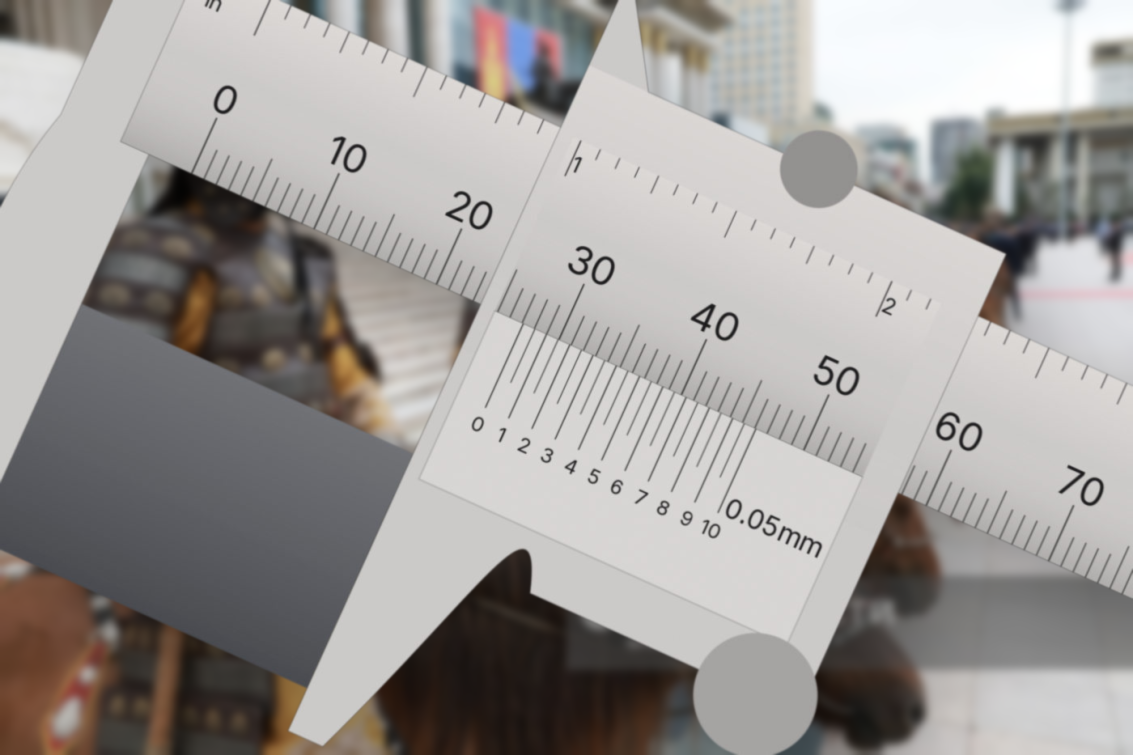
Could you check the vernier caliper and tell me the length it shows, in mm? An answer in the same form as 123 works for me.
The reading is 27.1
